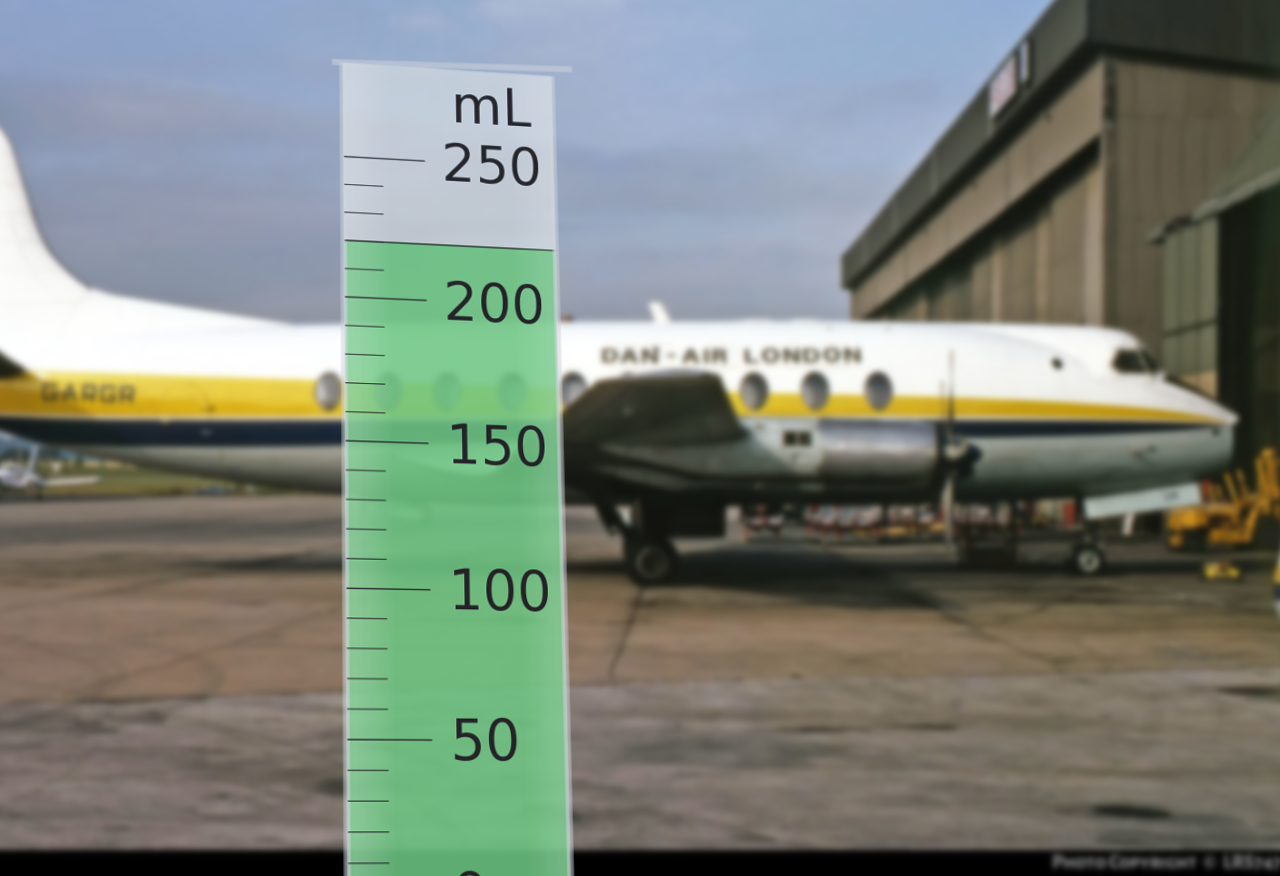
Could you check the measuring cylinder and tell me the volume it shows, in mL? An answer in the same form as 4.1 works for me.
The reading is 220
